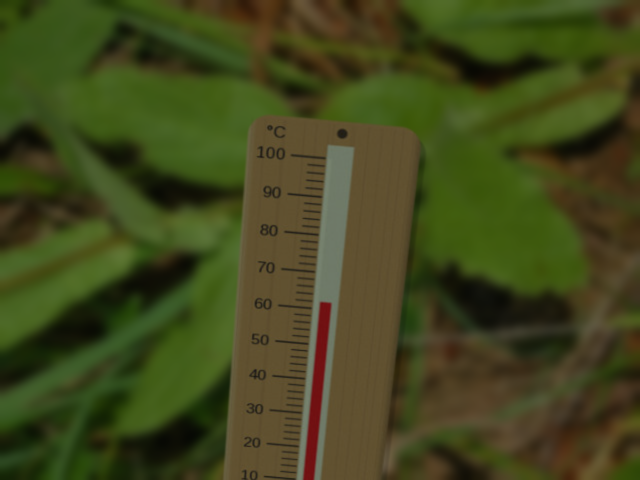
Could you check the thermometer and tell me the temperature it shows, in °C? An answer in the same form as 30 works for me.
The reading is 62
